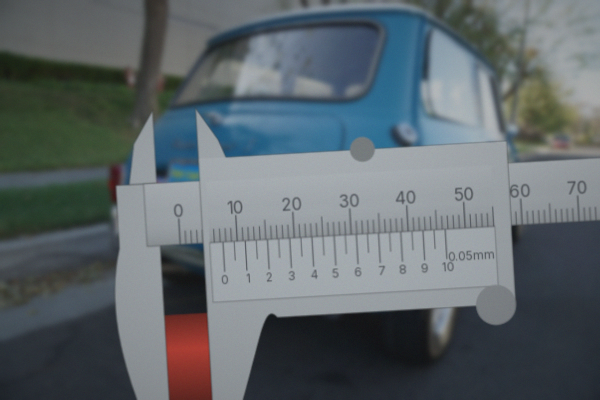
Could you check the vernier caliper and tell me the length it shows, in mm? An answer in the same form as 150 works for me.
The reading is 7.5
